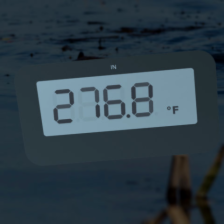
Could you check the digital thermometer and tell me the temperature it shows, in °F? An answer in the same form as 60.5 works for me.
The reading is 276.8
